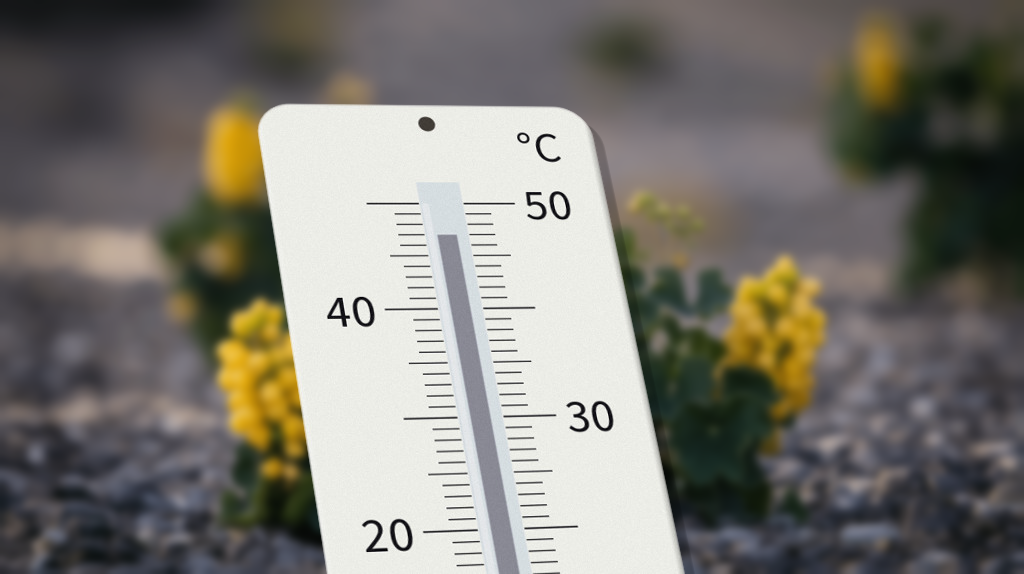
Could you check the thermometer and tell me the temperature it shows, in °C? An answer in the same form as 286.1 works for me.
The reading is 47
